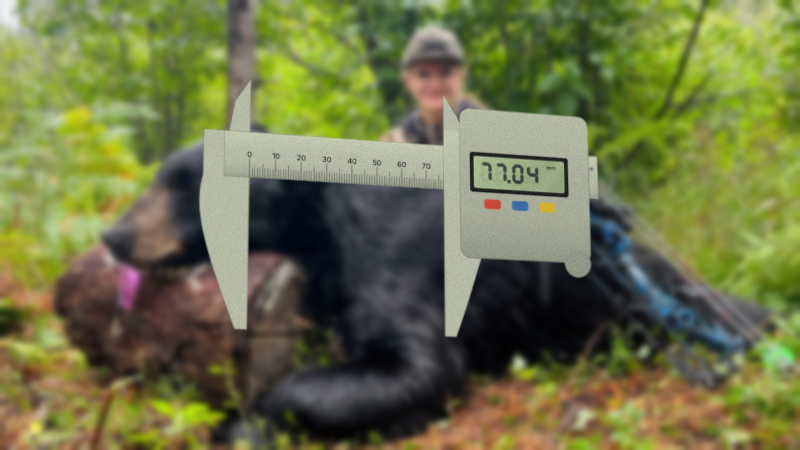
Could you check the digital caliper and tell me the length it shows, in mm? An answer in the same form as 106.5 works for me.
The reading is 77.04
